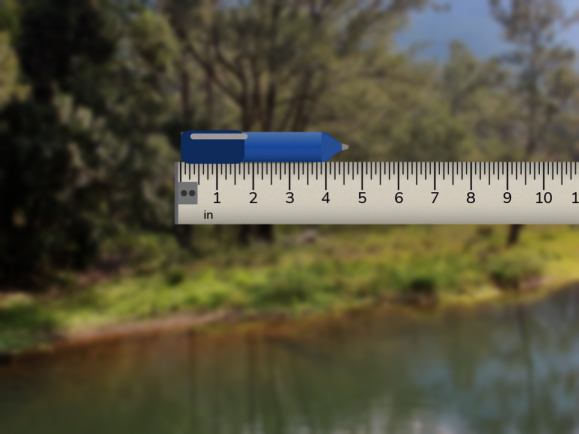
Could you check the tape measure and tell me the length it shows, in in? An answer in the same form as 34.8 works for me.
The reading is 4.625
